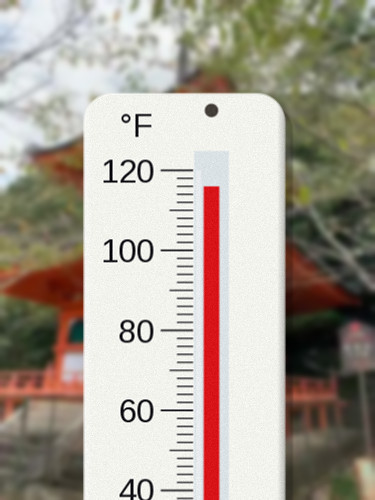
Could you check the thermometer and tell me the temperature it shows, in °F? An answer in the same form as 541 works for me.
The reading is 116
